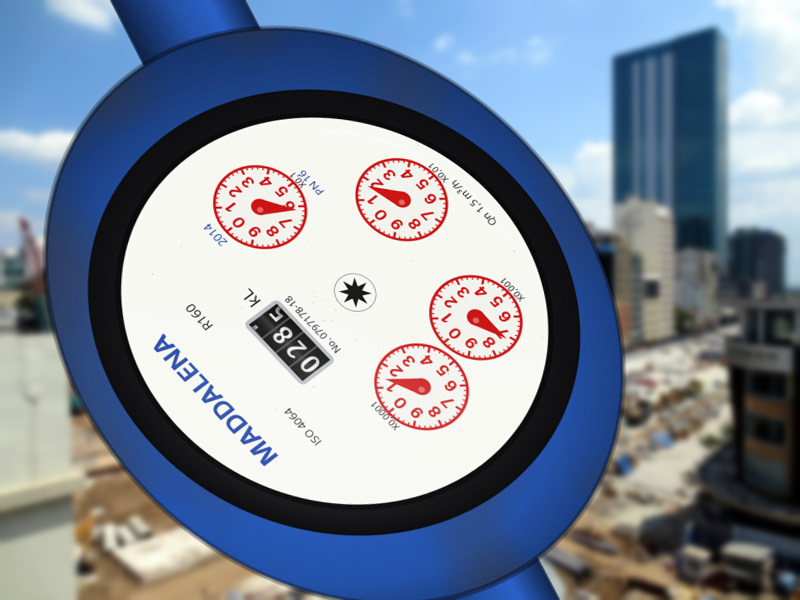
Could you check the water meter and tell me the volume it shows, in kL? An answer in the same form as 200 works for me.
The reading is 284.6171
